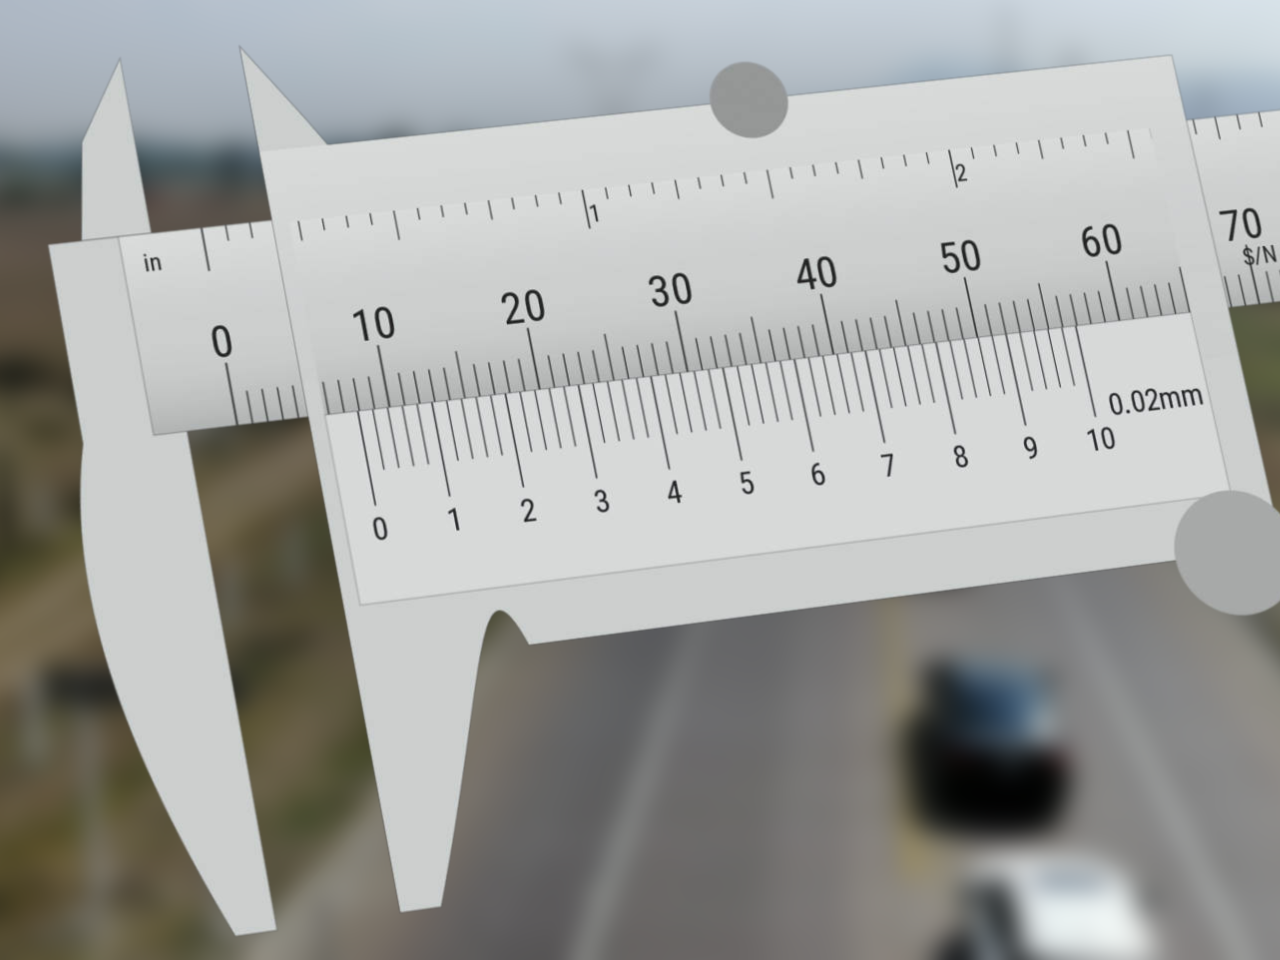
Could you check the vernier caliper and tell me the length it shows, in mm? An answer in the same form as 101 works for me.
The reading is 7.9
